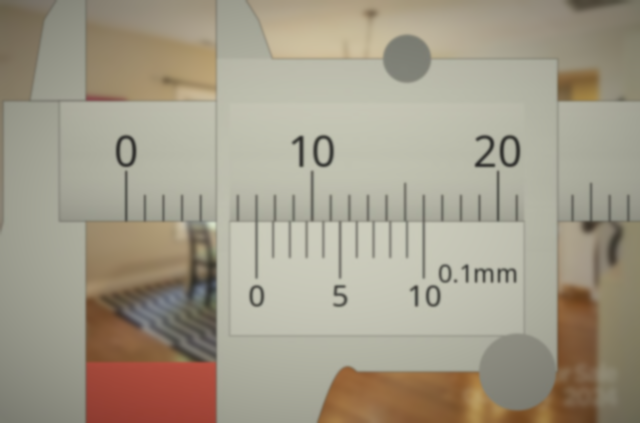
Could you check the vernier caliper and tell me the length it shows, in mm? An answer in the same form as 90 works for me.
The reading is 7.0
